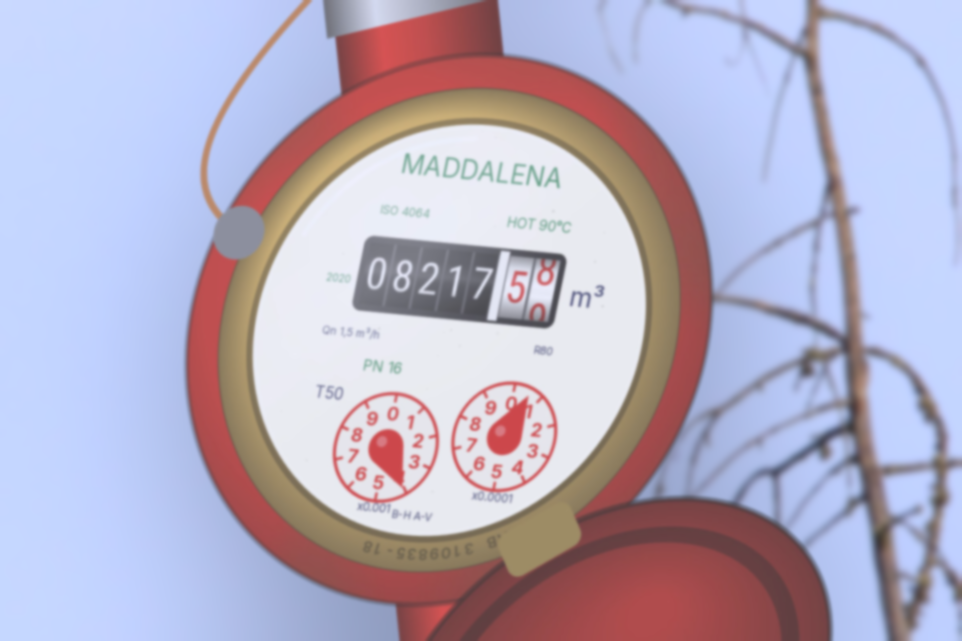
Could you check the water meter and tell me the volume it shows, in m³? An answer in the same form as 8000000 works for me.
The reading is 8217.5840
